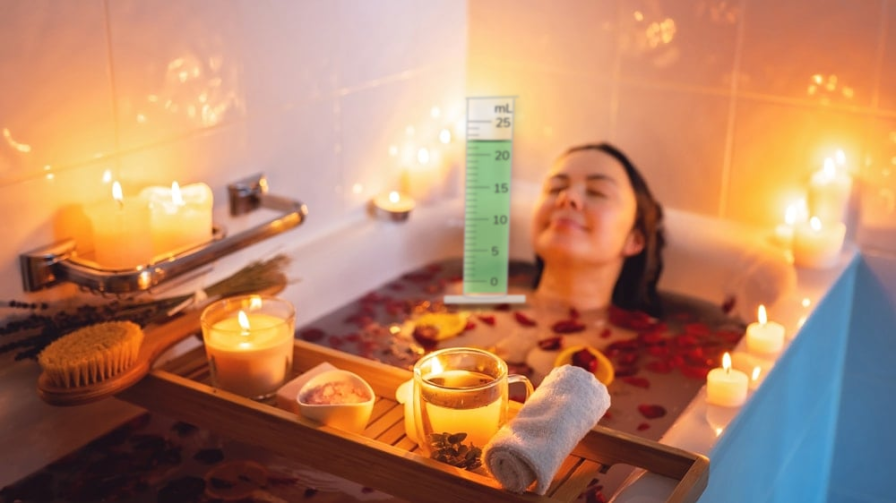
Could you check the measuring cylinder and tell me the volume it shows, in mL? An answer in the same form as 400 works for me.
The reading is 22
